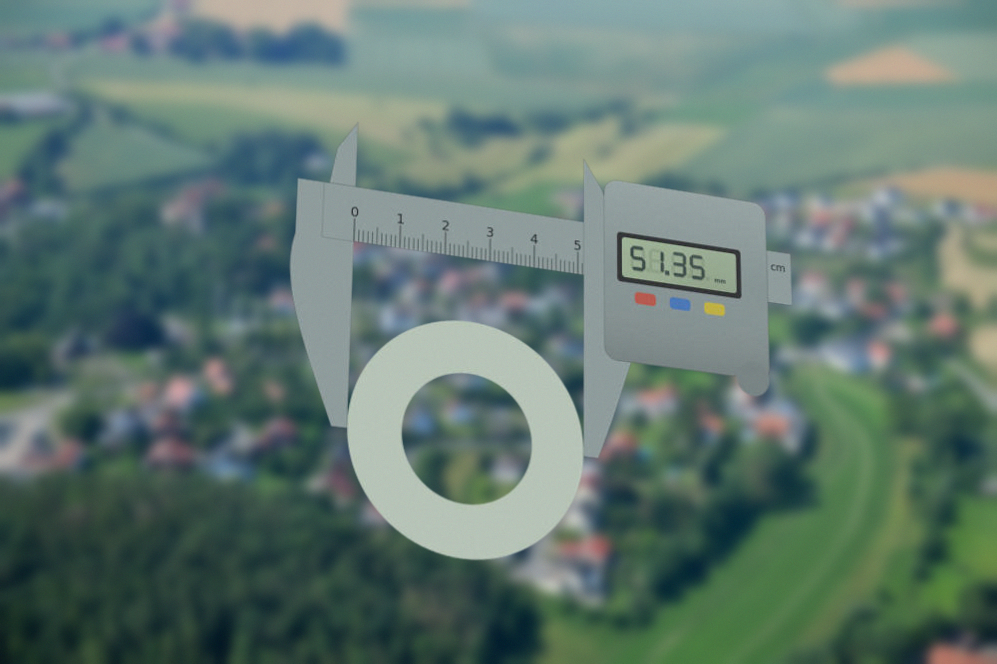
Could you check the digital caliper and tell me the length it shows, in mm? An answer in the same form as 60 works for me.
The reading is 51.35
